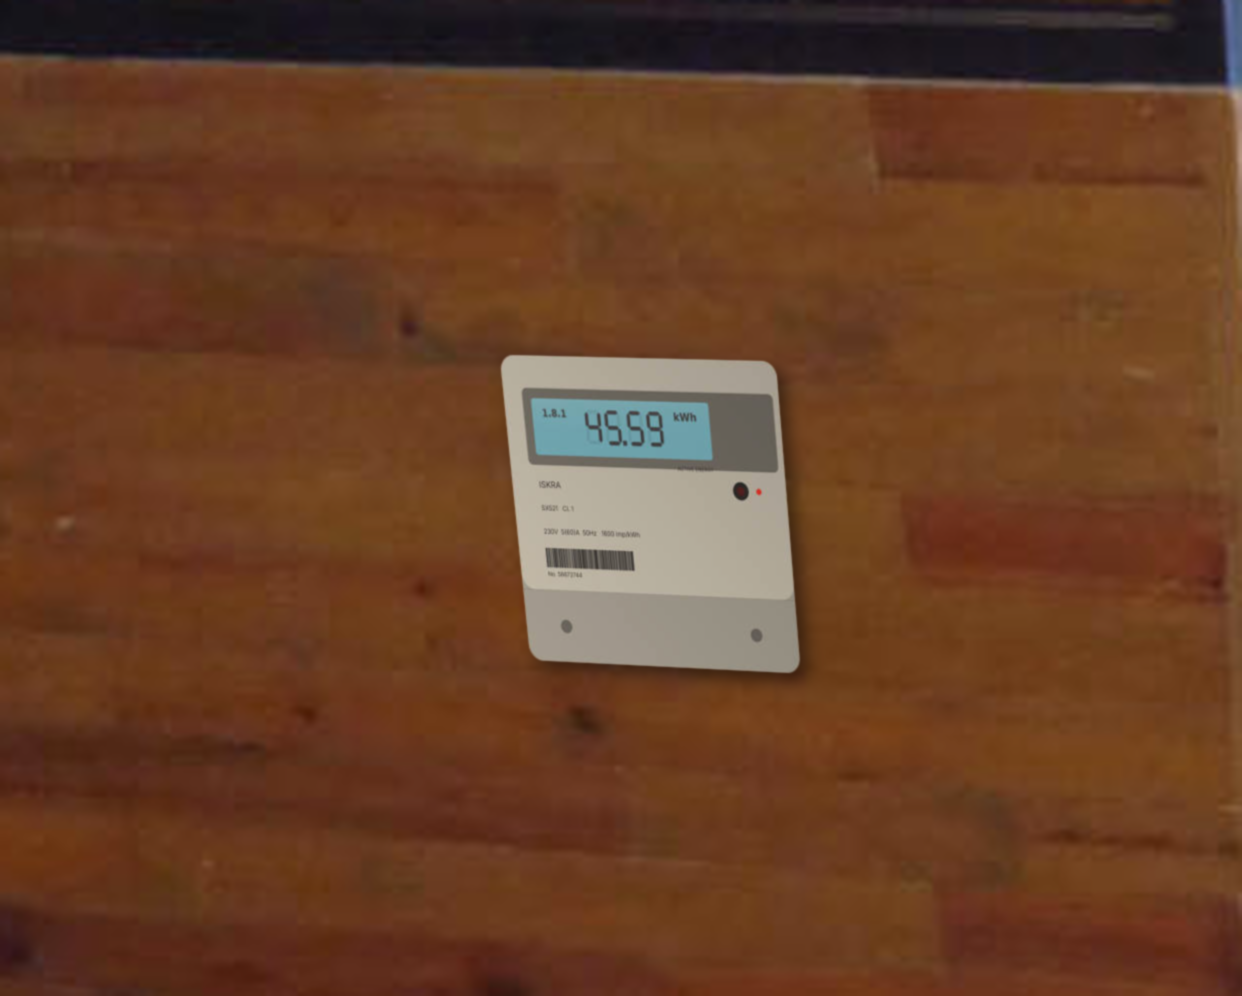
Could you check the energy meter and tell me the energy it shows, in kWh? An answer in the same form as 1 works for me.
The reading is 45.59
